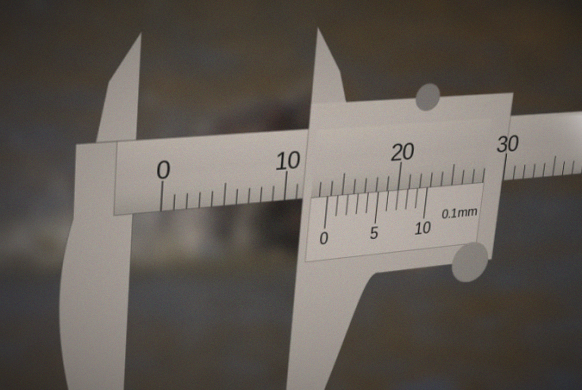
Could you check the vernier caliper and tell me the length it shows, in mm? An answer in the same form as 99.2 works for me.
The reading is 13.7
